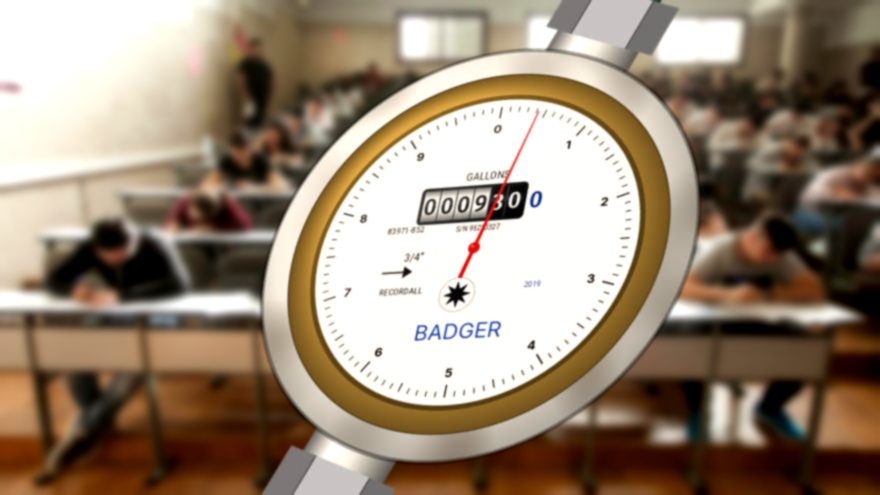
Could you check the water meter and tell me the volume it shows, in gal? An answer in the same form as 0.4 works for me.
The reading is 9300.4
